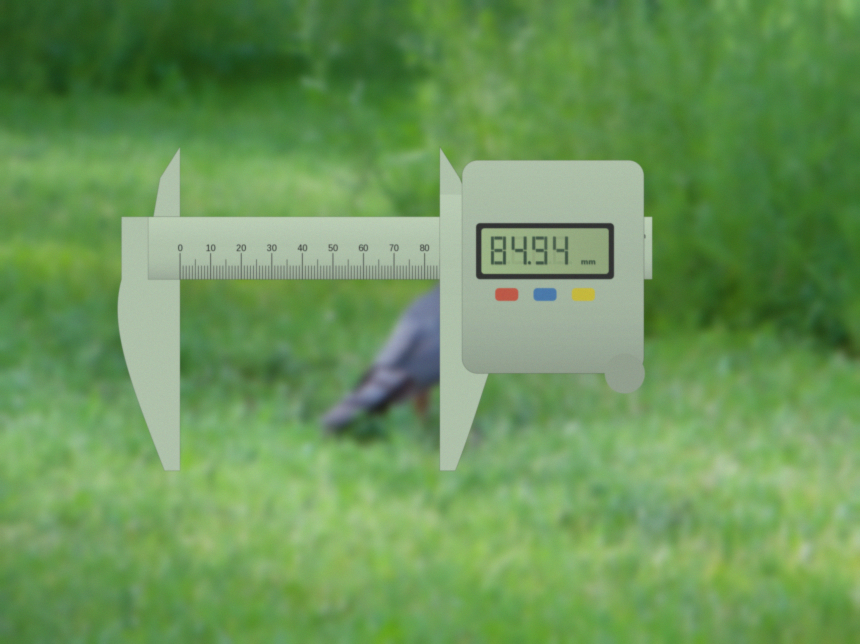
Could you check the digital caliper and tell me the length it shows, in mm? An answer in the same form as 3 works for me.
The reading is 84.94
